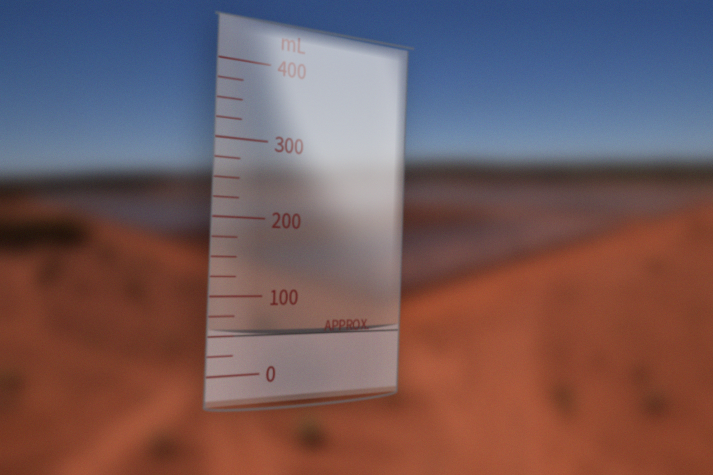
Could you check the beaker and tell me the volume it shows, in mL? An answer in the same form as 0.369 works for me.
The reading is 50
